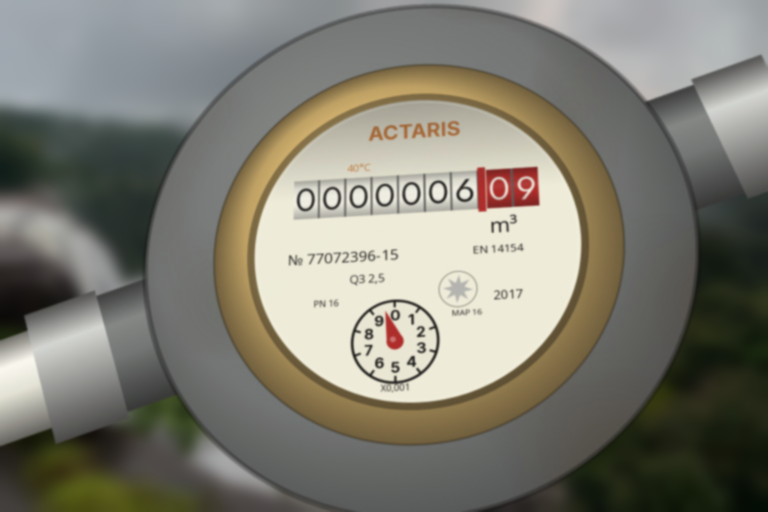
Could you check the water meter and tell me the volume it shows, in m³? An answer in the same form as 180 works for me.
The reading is 6.089
